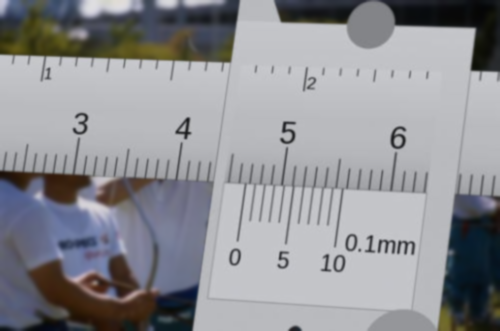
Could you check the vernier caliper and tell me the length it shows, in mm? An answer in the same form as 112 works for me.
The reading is 46.6
